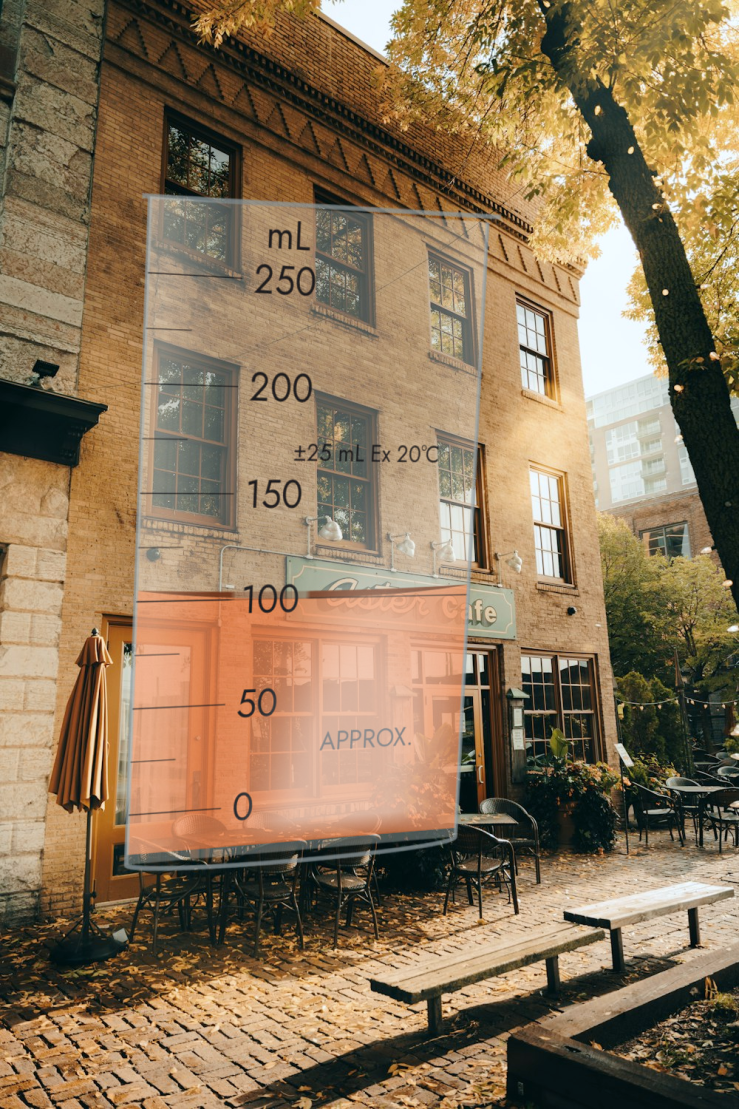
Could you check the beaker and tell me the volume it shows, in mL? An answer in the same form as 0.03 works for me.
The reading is 100
